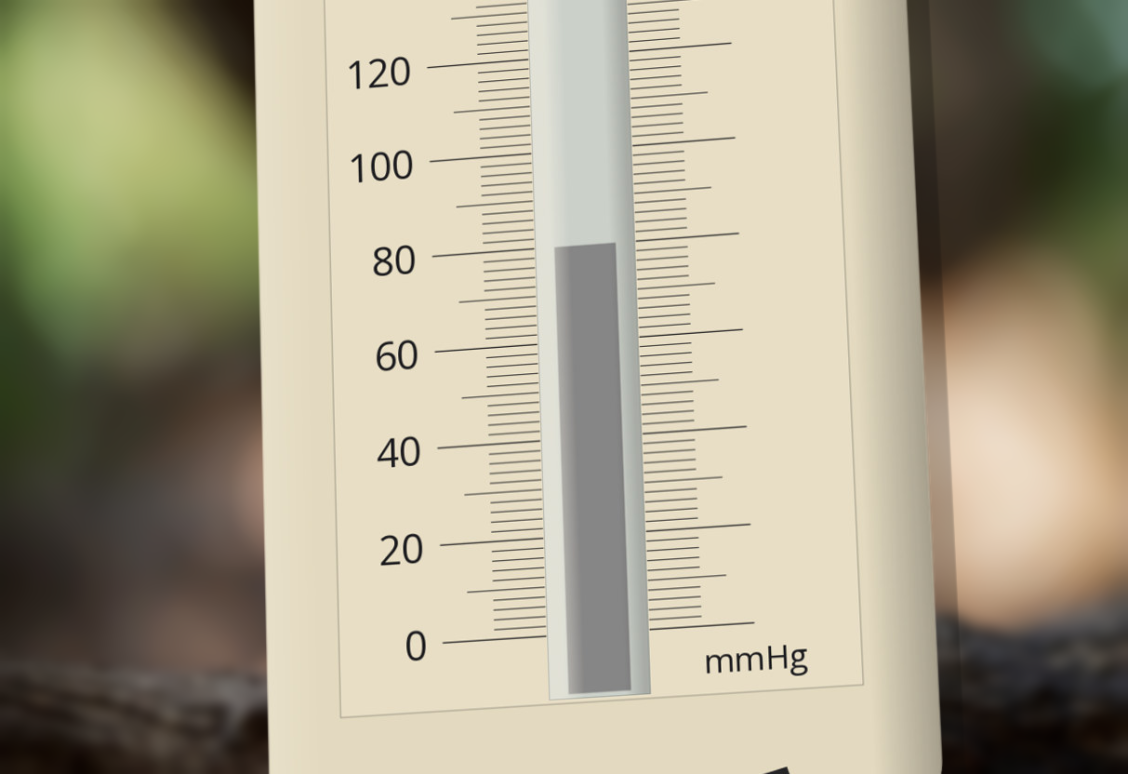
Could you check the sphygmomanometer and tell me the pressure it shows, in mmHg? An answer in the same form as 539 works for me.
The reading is 80
